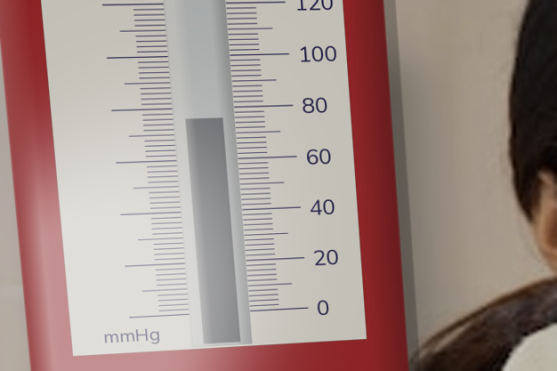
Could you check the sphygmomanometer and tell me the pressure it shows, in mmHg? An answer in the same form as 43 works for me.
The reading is 76
